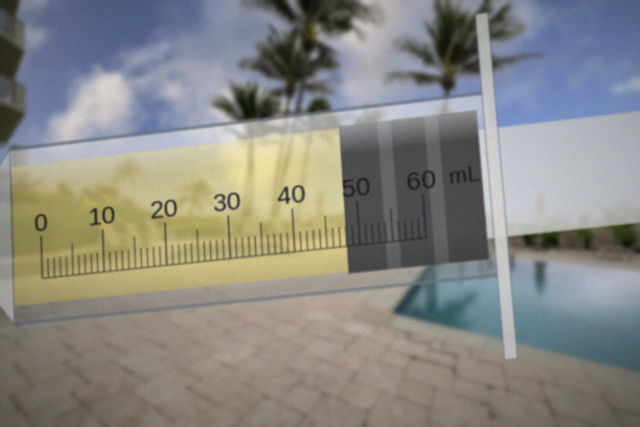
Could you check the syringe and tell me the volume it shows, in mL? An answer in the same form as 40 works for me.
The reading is 48
